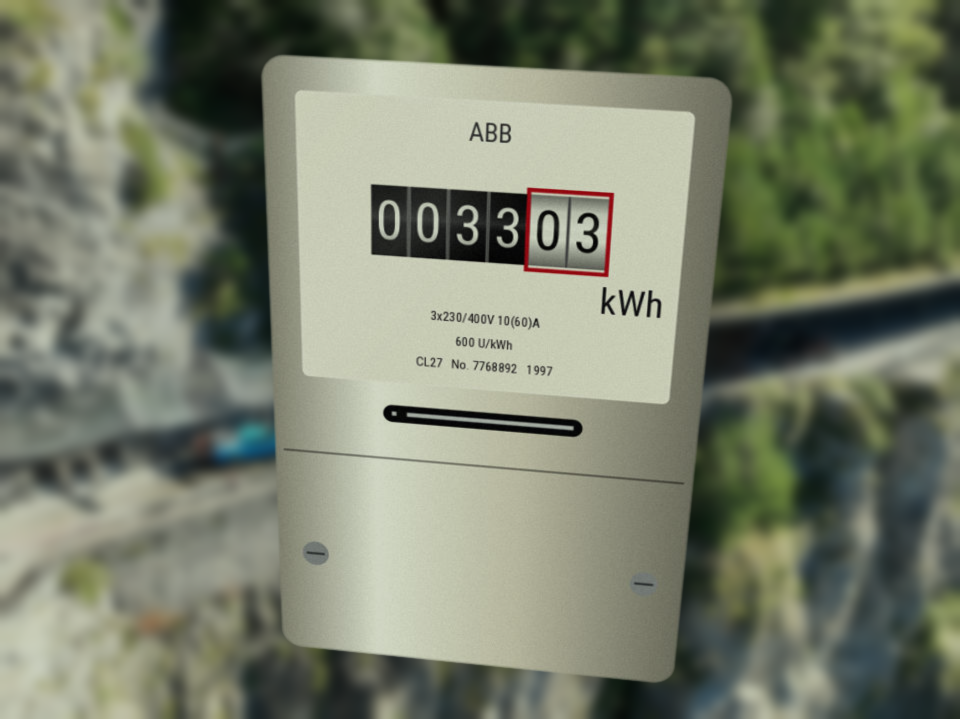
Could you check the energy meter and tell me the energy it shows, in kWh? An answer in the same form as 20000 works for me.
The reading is 33.03
